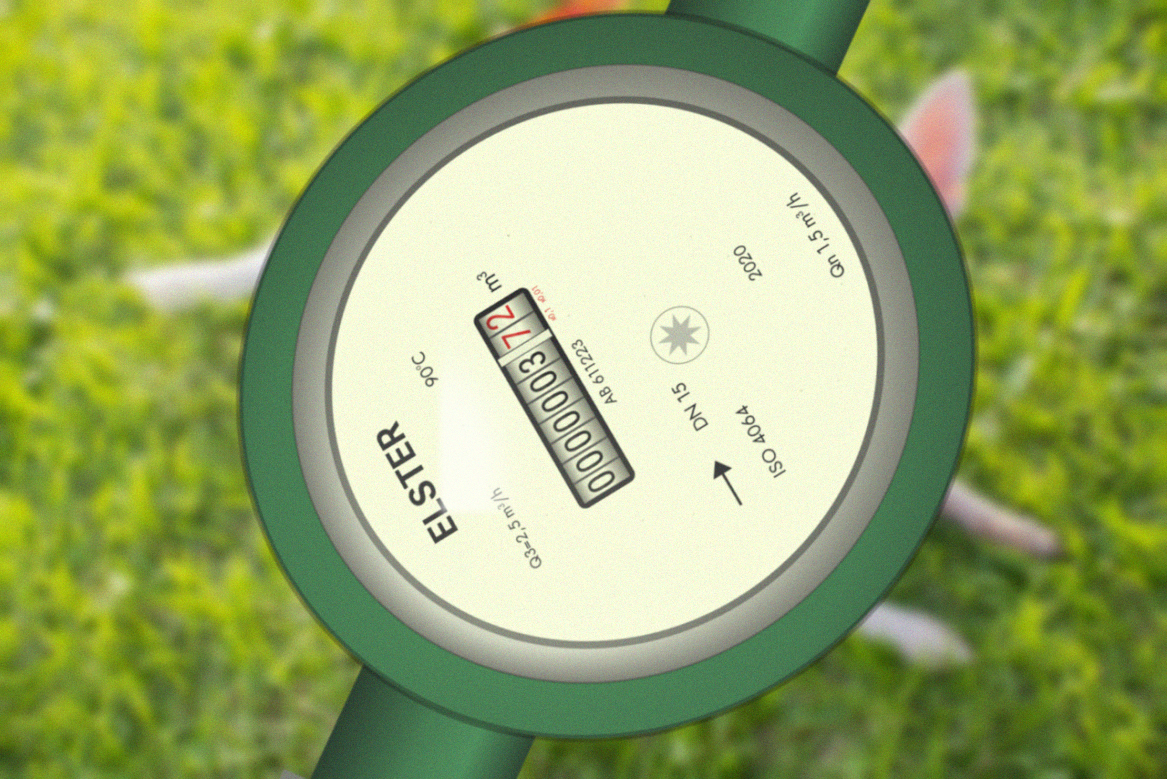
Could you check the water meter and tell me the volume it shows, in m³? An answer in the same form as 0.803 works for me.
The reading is 3.72
